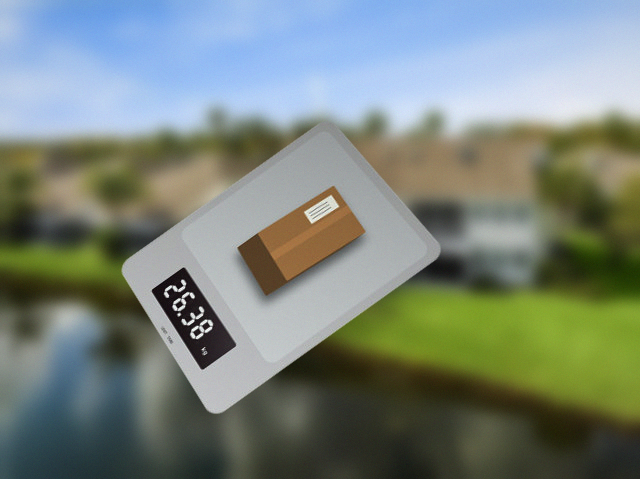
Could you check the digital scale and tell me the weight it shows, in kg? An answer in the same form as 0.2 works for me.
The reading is 26.38
